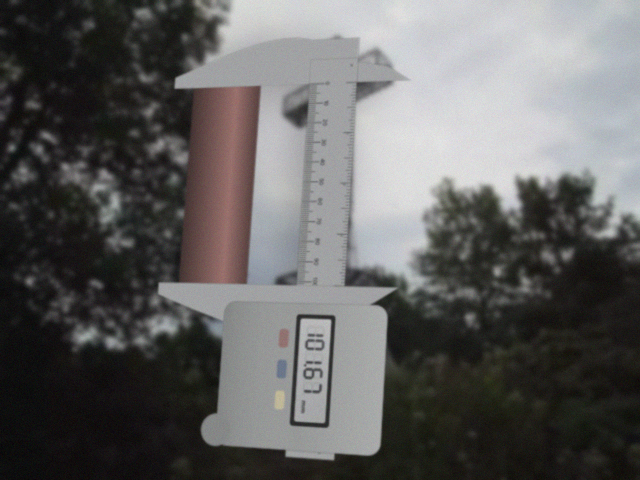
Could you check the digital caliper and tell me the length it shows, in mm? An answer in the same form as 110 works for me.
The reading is 101.67
